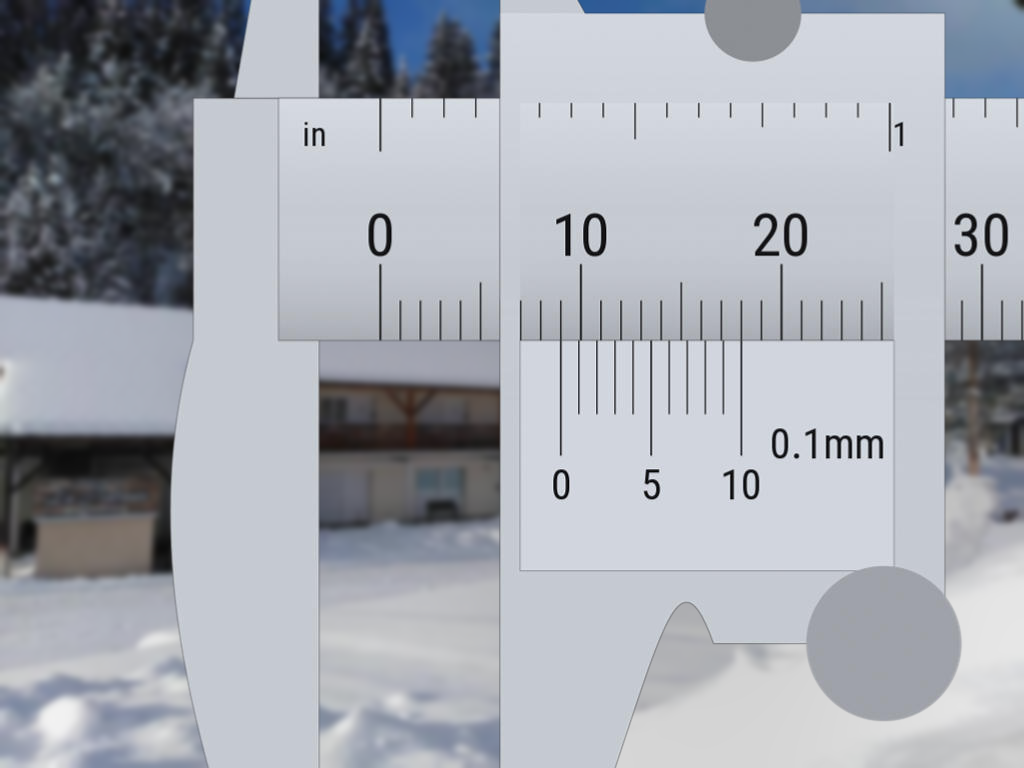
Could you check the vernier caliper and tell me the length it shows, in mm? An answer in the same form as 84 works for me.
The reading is 9.0
